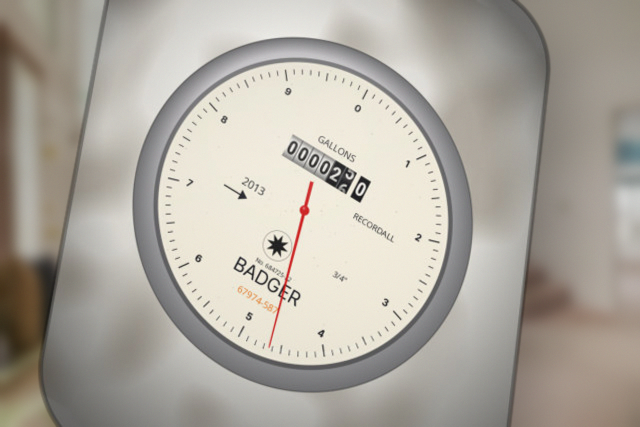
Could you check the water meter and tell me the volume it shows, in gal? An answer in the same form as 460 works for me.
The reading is 254.6
